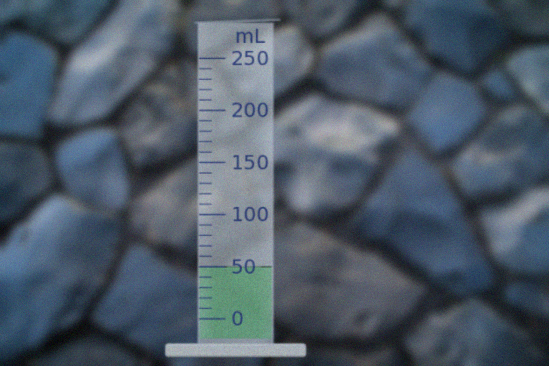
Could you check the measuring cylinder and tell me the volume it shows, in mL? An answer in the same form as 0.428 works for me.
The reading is 50
